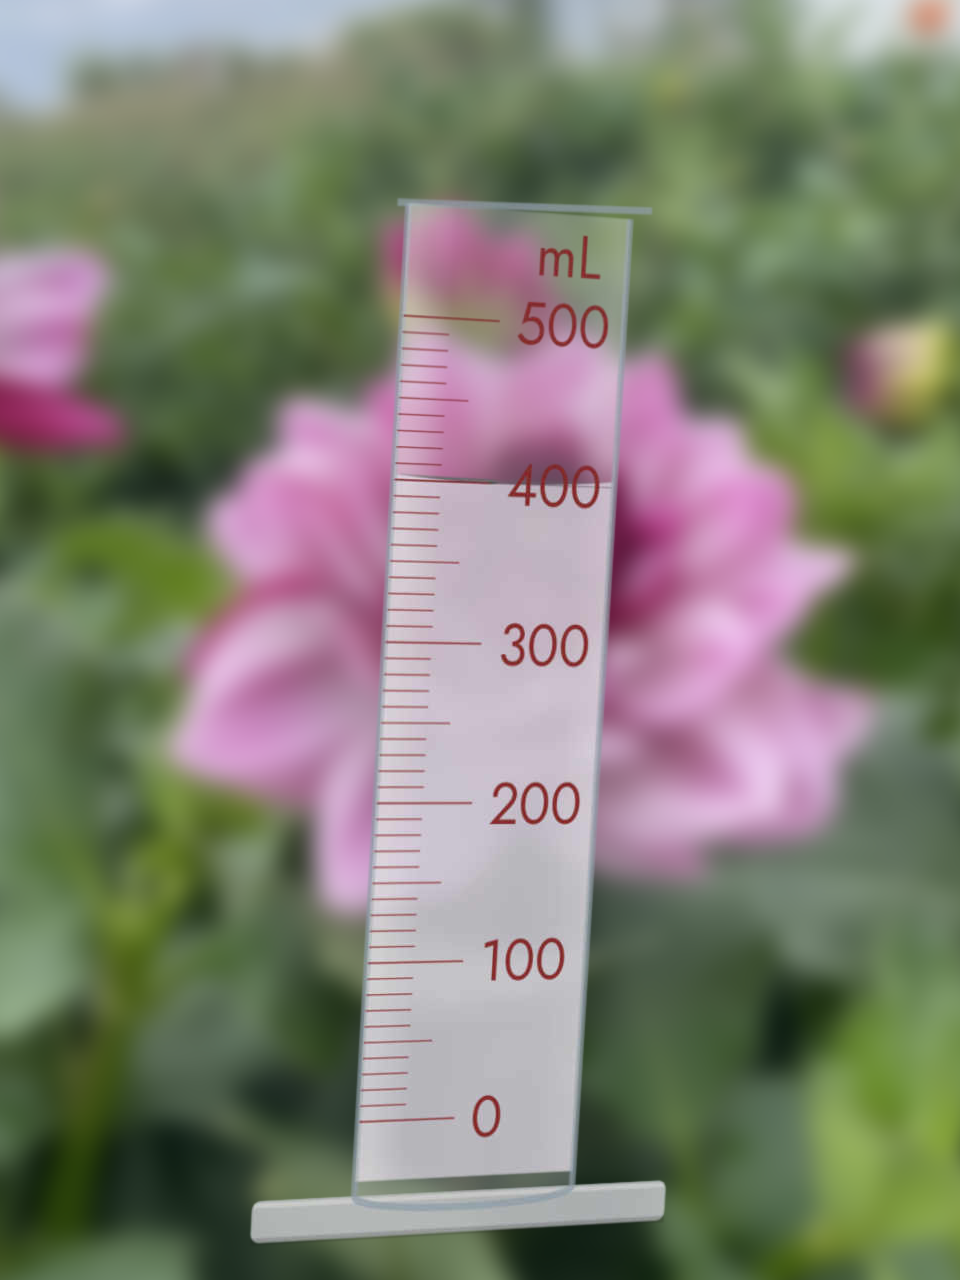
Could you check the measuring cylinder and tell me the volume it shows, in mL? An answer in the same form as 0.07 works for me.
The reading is 400
